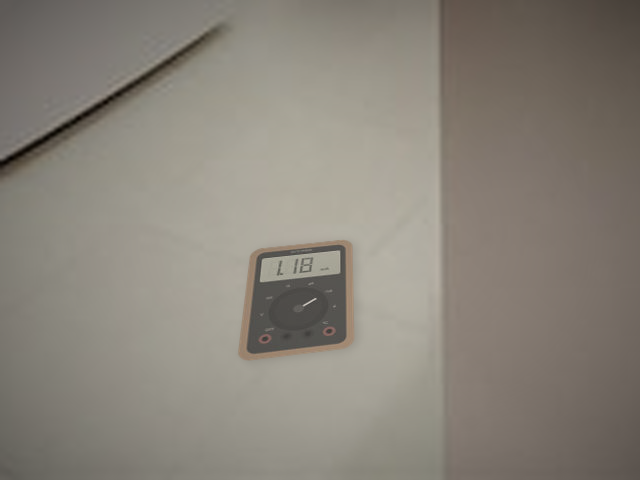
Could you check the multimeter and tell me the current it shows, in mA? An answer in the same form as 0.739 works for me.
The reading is 1.18
